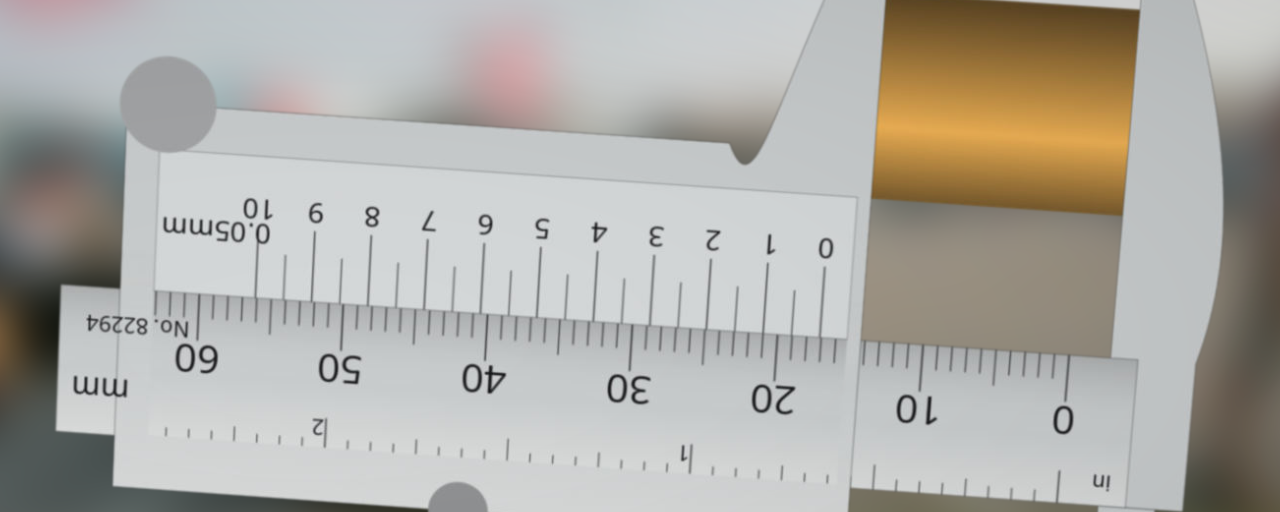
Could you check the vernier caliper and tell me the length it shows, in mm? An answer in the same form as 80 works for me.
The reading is 17.1
